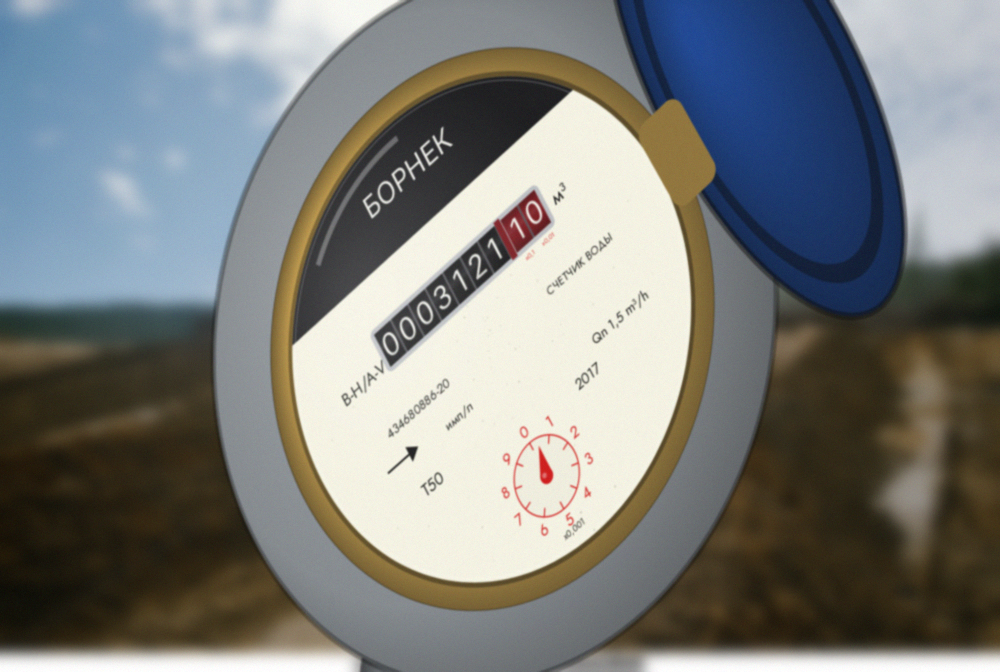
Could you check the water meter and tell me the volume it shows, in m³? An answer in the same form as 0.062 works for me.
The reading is 3121.100
